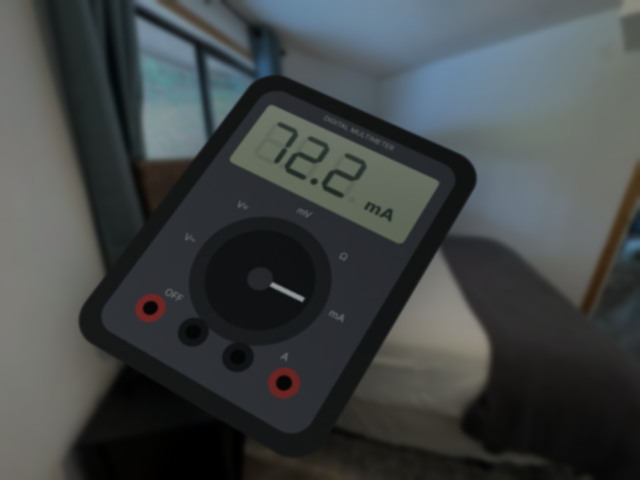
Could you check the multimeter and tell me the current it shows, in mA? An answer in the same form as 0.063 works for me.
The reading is 72.2
